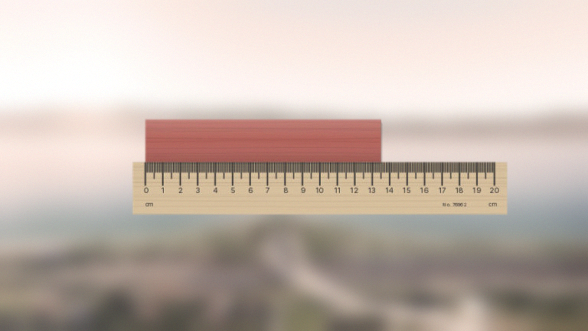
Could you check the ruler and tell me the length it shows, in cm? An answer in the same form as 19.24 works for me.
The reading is 13.5
